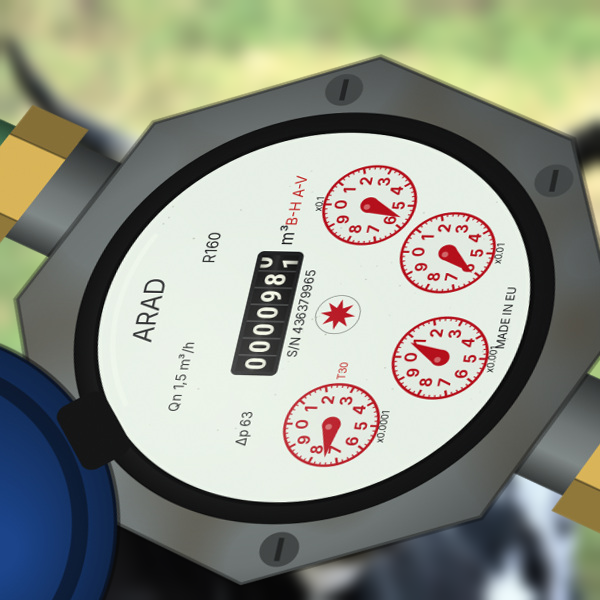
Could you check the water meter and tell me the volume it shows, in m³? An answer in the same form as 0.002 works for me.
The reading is 980.5607
